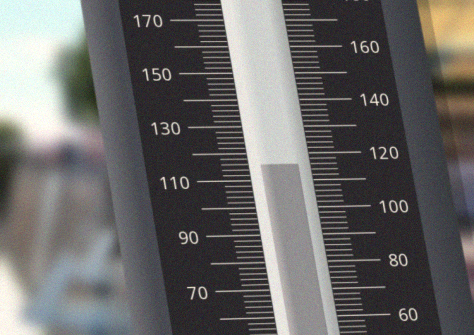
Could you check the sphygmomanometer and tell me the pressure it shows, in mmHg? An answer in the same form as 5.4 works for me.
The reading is 116
